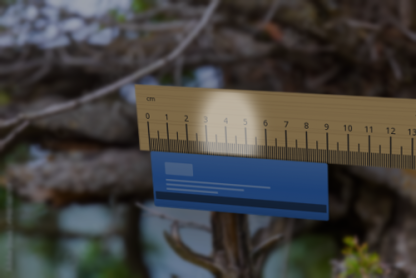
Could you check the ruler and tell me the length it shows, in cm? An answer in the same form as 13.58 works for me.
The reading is 9
